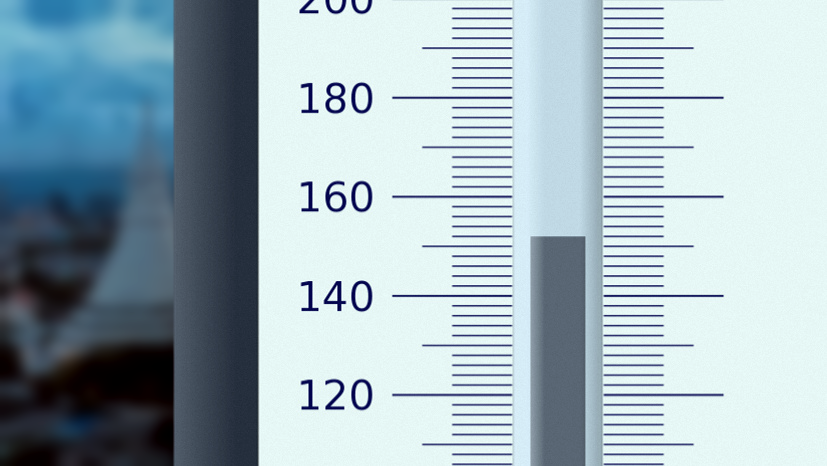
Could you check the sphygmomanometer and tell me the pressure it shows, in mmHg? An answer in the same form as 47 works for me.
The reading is 152
